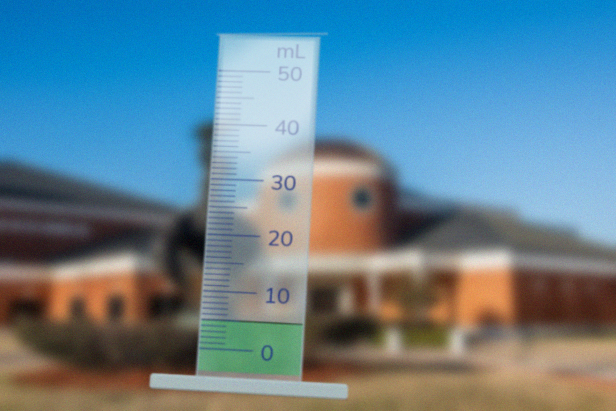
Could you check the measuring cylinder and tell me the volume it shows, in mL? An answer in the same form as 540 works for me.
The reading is 5
